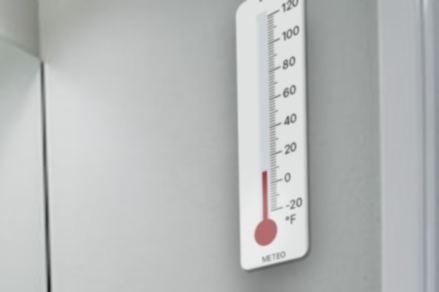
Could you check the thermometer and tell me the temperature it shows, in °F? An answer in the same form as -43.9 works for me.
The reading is 10
